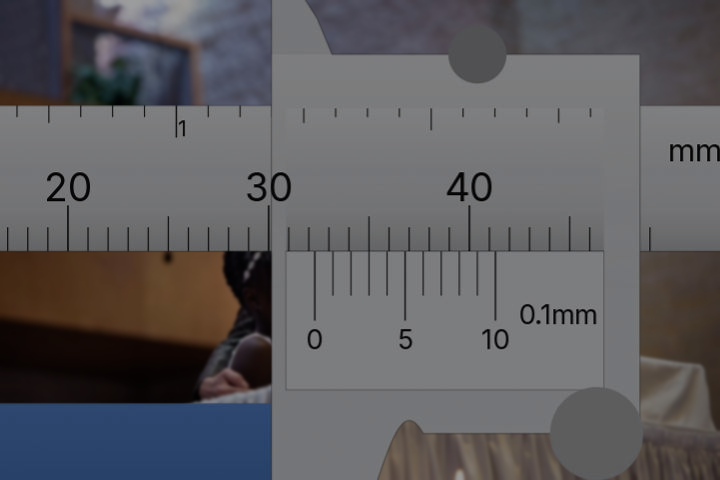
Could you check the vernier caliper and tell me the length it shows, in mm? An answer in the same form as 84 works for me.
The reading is 32.3
